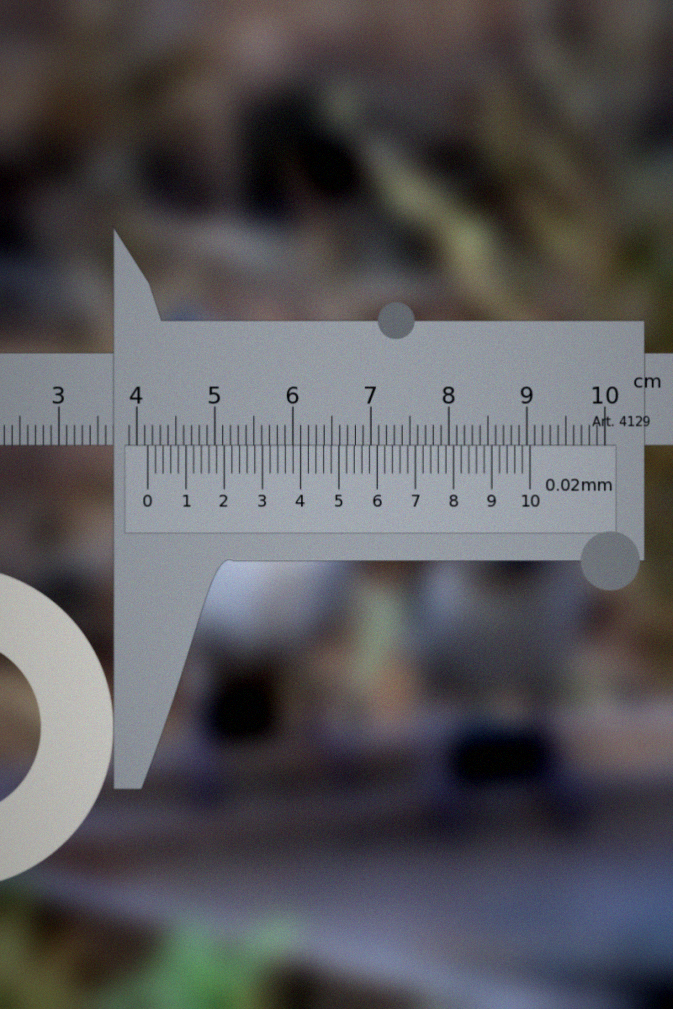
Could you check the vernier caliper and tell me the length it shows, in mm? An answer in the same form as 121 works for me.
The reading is 41.4
